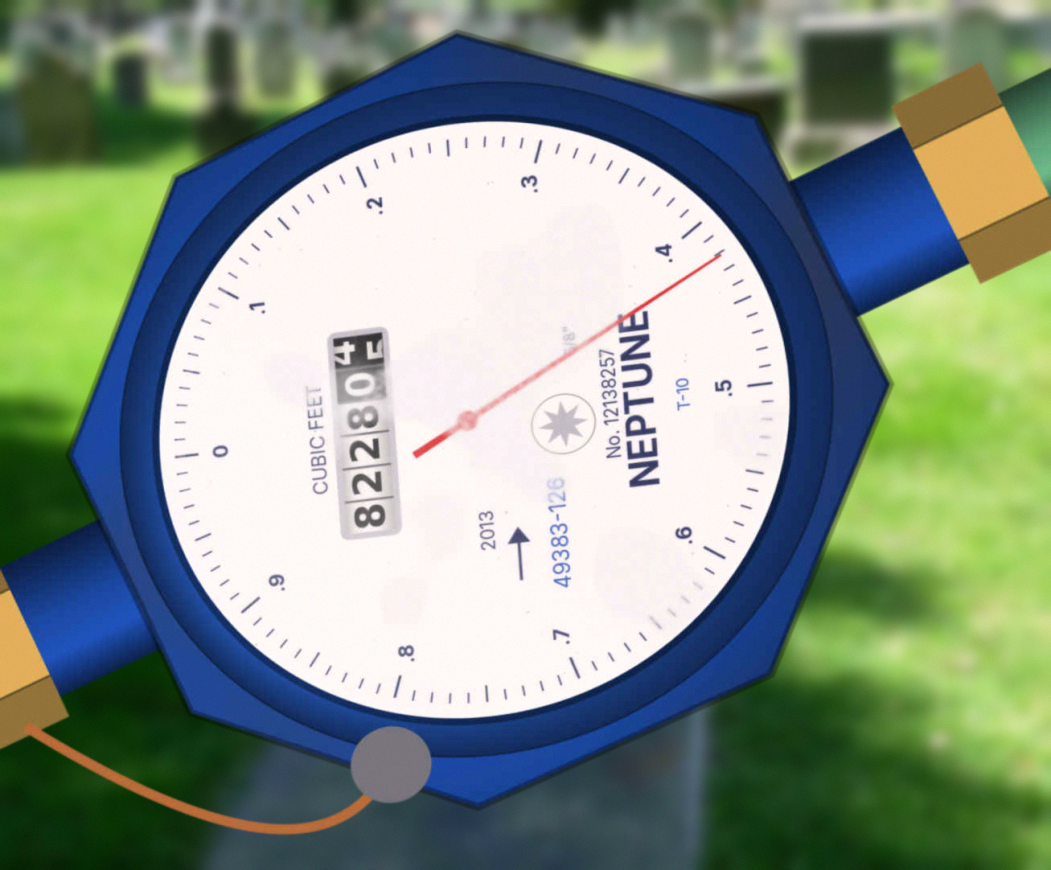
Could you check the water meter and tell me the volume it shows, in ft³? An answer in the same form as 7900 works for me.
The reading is 822804.42
